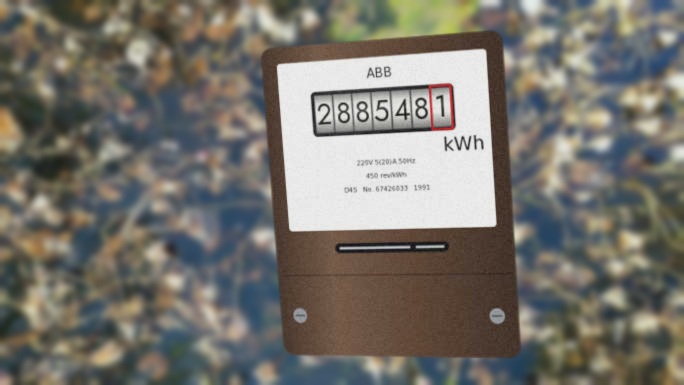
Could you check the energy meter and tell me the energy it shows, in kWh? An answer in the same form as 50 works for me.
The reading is 288548.1
